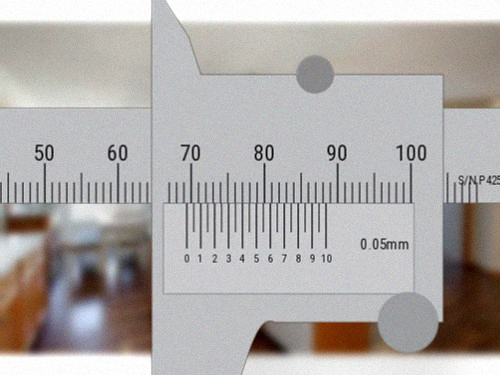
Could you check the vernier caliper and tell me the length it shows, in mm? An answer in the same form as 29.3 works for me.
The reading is 69.4
